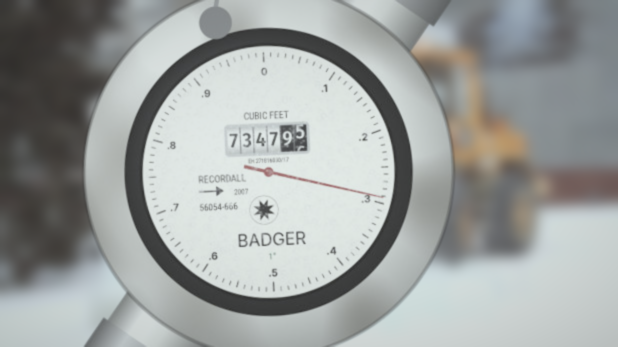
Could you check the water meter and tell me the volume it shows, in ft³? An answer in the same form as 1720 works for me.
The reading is 734795.29
